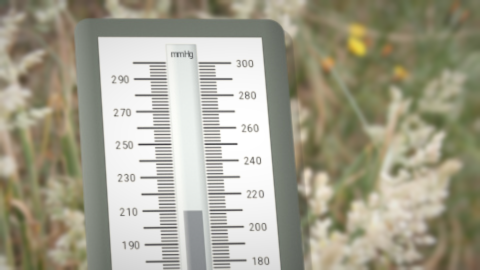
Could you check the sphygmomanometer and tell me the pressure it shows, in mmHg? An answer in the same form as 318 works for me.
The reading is 210
